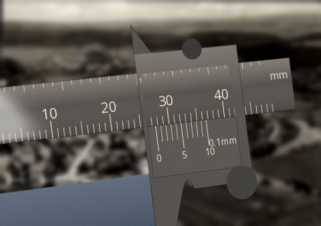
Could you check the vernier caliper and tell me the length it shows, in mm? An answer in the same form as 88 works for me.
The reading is 27.6
